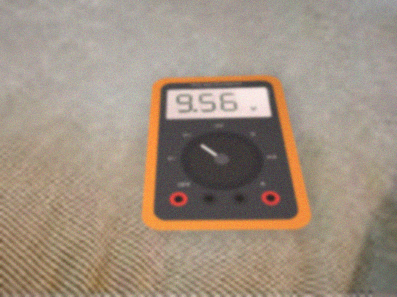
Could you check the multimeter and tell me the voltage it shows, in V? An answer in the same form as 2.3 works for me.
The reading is 9.56
